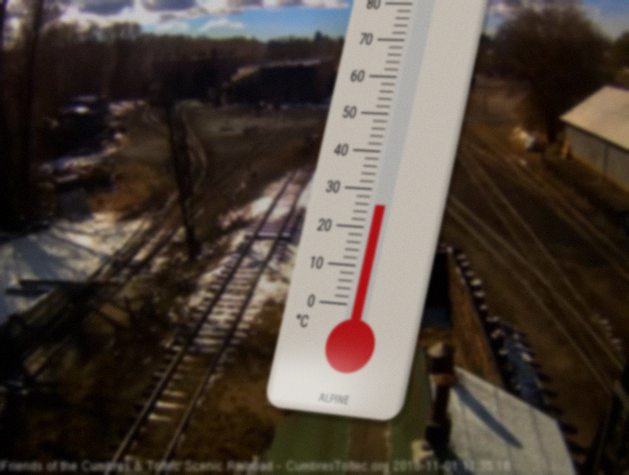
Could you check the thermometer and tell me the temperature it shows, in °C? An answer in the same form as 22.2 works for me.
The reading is 26
